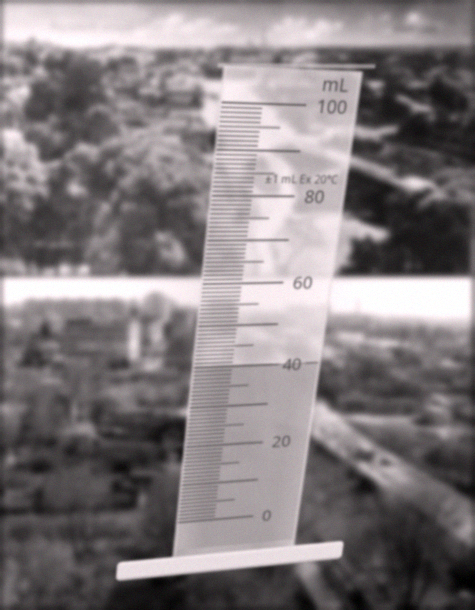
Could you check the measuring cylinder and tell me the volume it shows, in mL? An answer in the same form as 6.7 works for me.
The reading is 40
